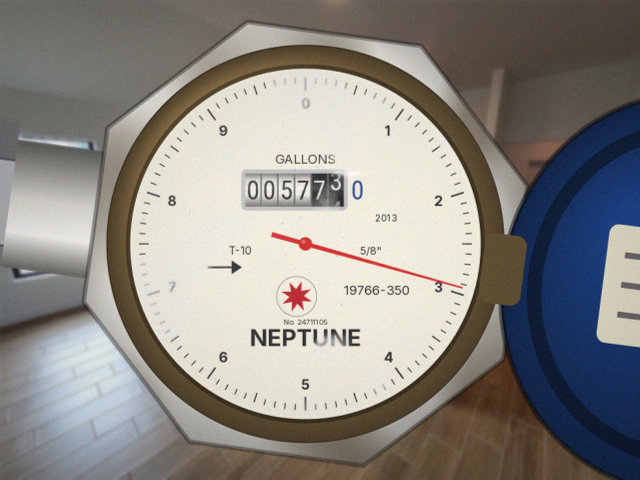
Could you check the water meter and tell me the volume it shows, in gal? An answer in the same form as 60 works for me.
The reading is 57732.9
